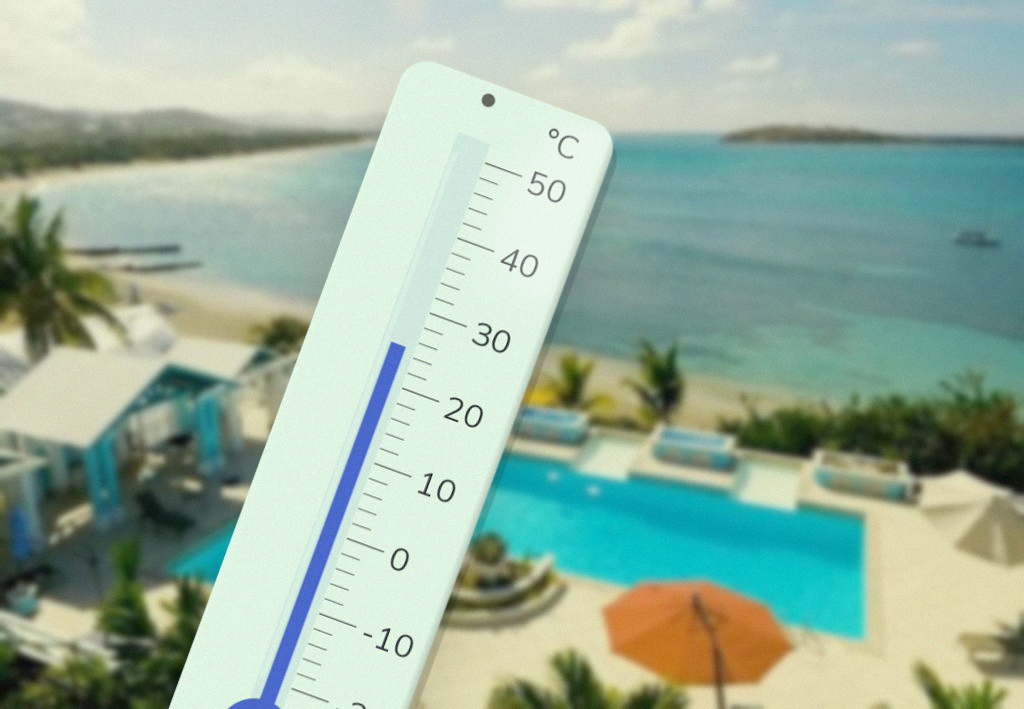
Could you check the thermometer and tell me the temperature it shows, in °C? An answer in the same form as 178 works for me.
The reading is 25
